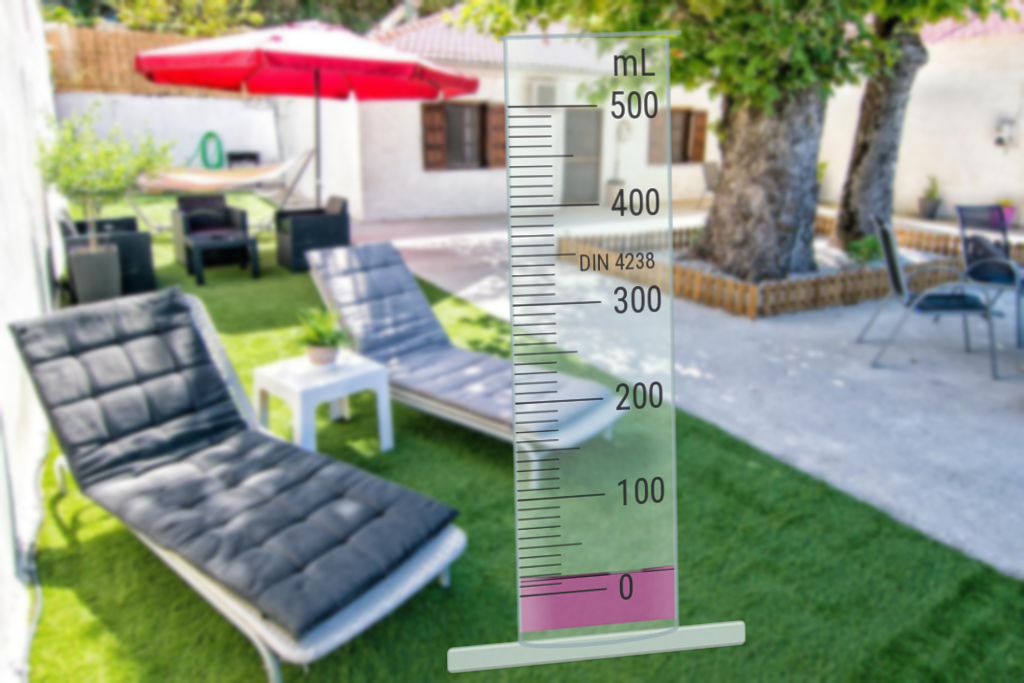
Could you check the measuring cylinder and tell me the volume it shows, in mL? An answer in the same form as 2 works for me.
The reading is 15
